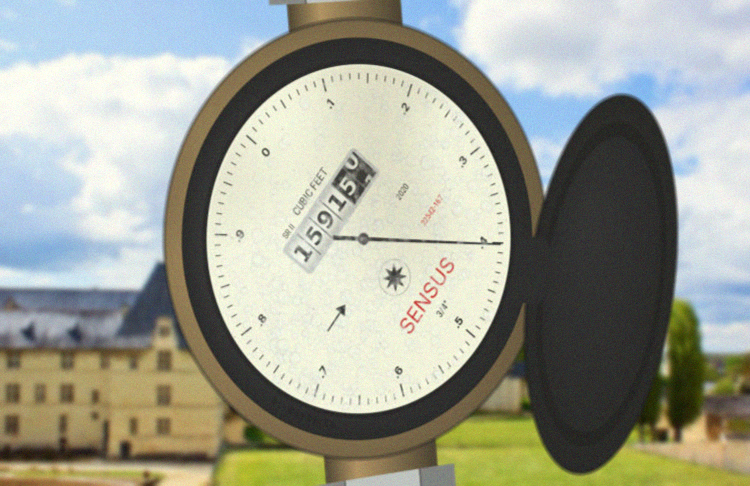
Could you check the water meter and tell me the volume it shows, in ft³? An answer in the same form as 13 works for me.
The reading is 159150.40
